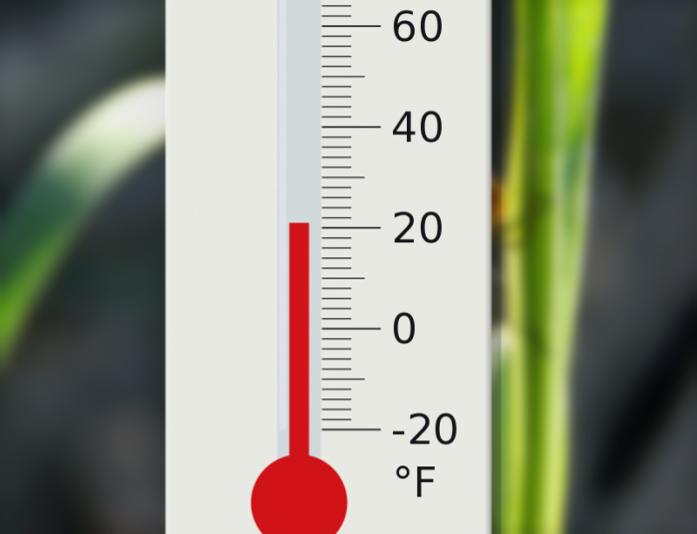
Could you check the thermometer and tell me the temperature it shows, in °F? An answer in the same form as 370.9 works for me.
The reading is 21
